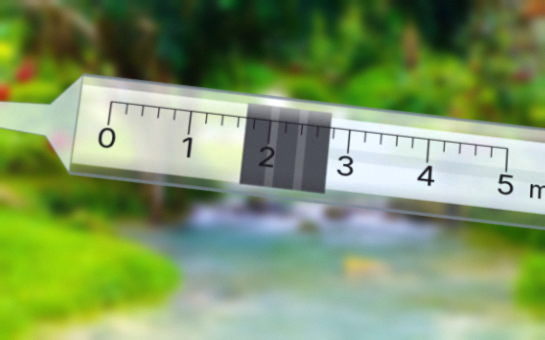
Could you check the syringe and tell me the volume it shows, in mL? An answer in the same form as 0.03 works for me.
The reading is 1.7
